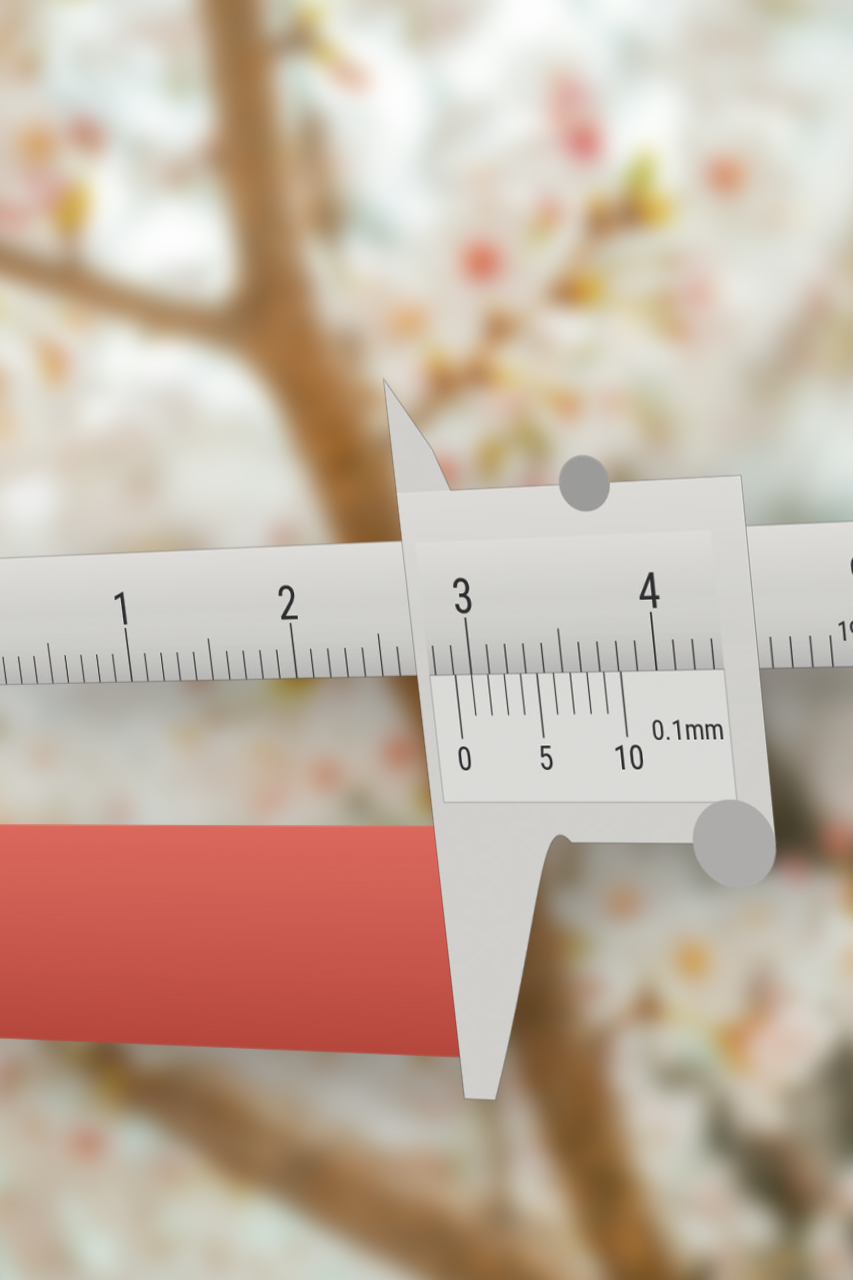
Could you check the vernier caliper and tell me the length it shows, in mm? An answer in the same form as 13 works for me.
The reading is 29.1
